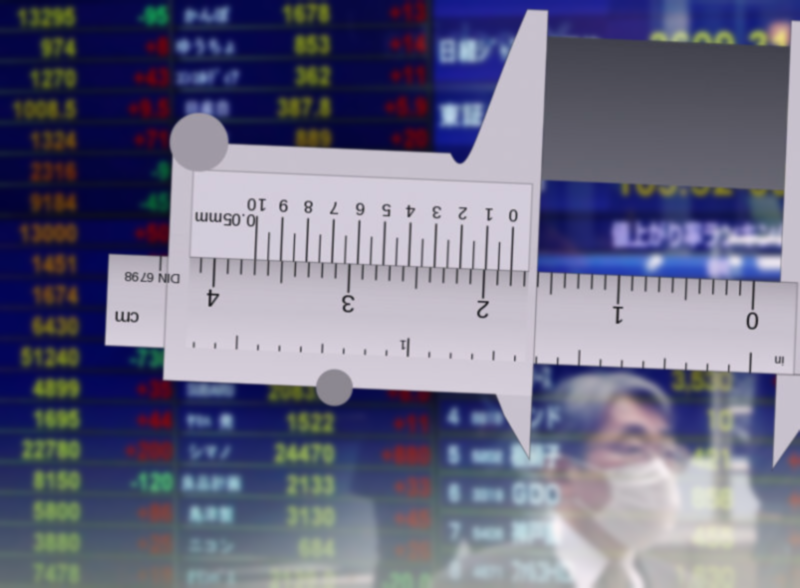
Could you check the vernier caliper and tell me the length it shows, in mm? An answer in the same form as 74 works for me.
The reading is 18.0
